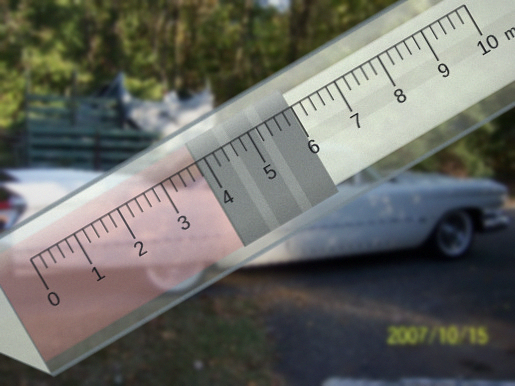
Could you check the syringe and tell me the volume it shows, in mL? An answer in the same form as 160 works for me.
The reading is 3.8
